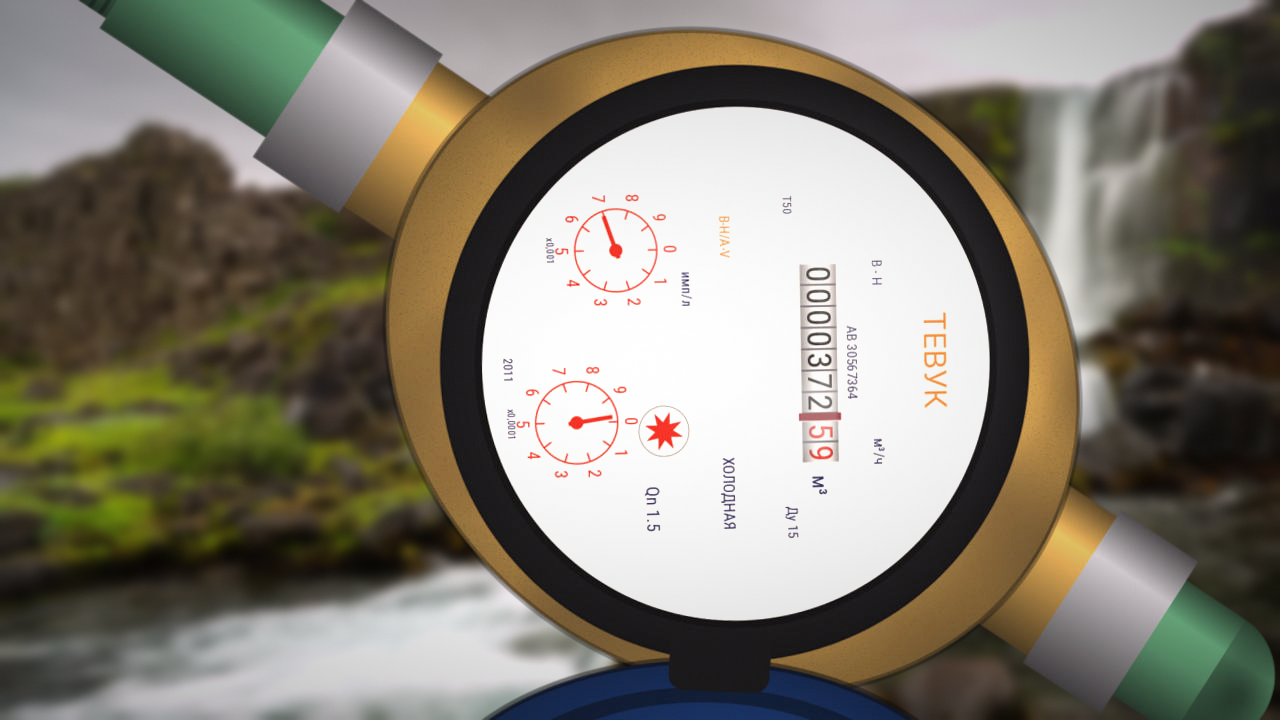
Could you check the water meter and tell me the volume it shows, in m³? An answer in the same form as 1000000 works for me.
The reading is 372.5969
